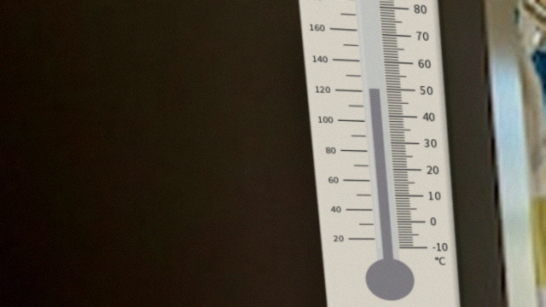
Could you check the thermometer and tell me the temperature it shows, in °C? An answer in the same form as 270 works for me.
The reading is 50
